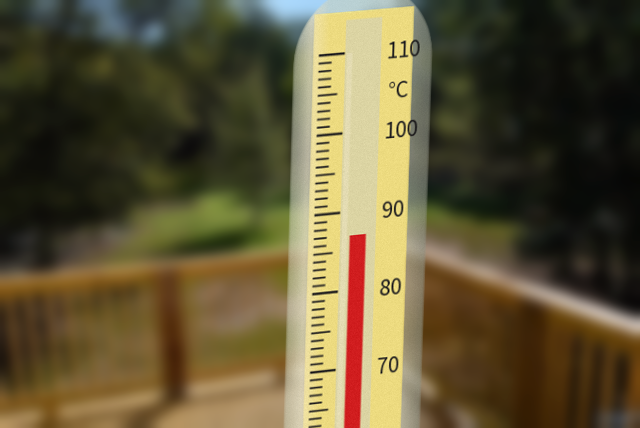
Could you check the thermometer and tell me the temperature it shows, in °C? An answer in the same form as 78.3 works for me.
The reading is 87
